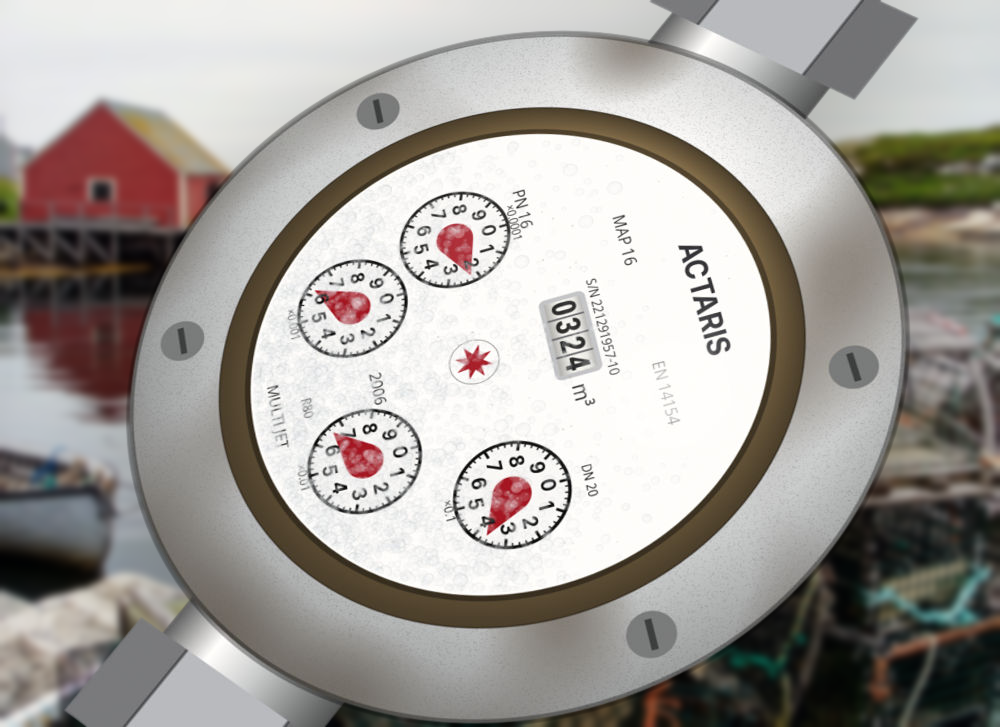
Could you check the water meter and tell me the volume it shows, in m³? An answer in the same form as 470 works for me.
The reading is 324.3662
